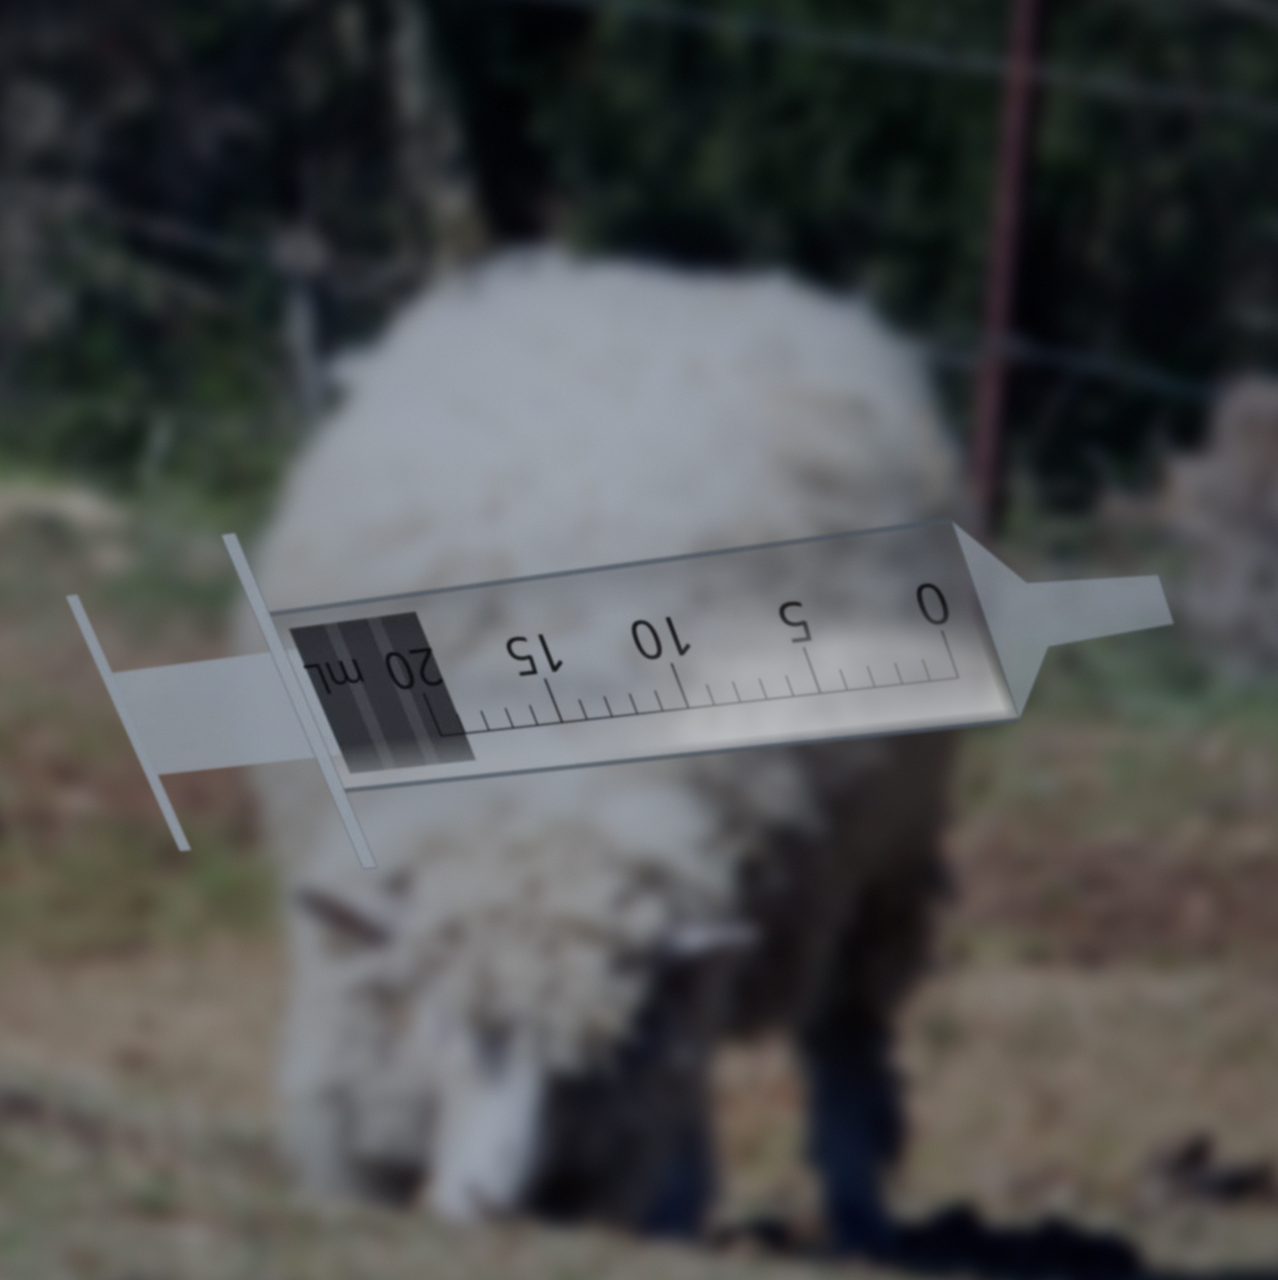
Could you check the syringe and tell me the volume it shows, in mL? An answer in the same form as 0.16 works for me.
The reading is 19
